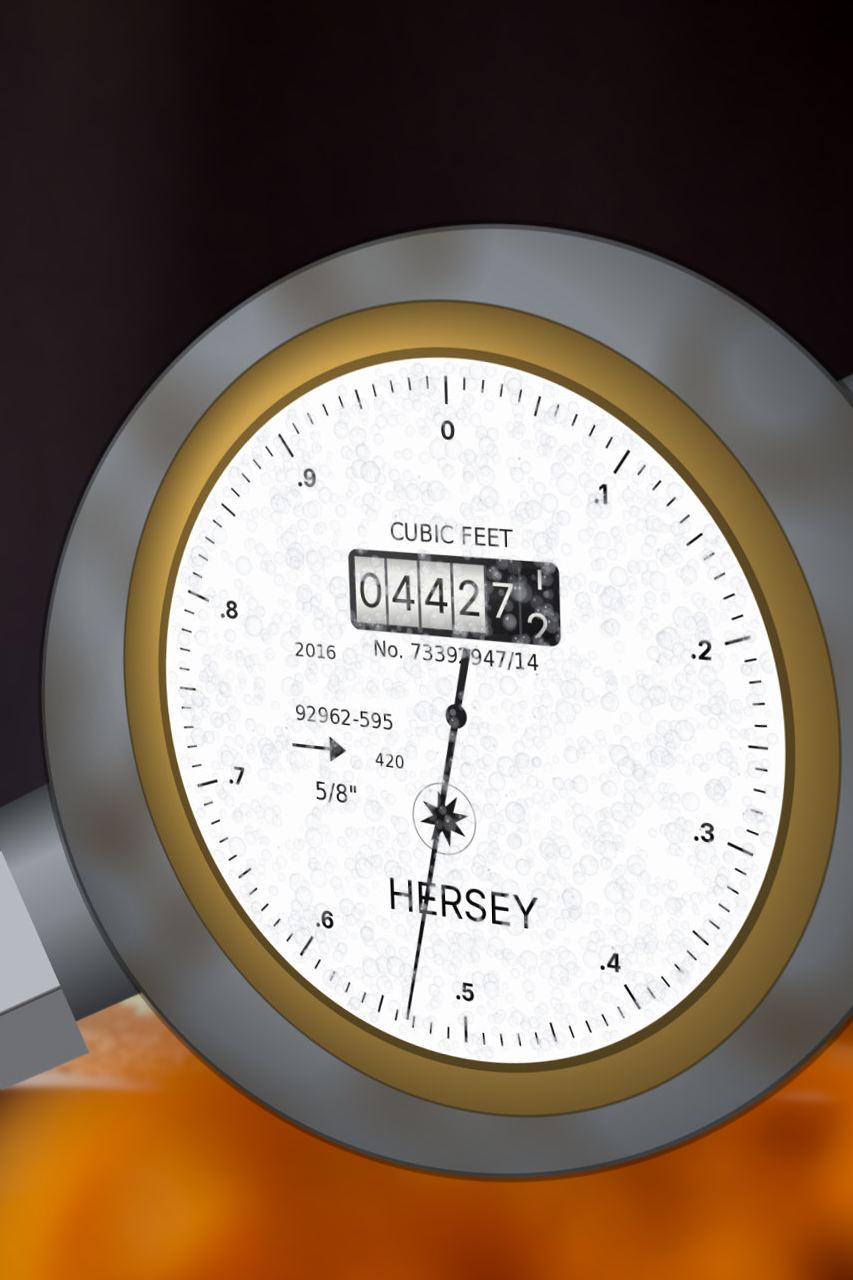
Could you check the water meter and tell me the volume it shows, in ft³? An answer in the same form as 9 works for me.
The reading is 44271.53
